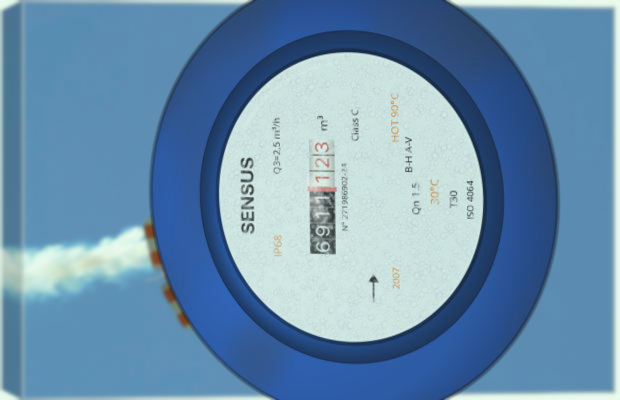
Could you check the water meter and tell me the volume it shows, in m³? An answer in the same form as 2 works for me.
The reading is 6911.123
